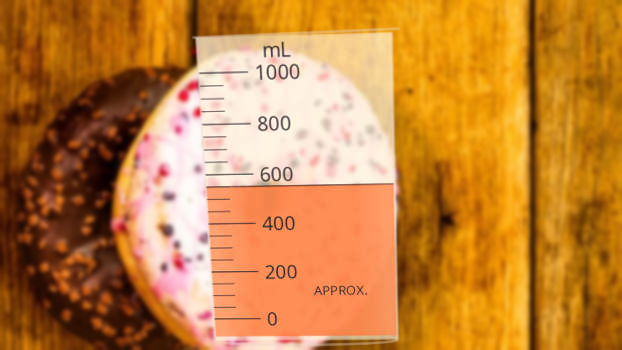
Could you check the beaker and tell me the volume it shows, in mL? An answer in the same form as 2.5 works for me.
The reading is 550
